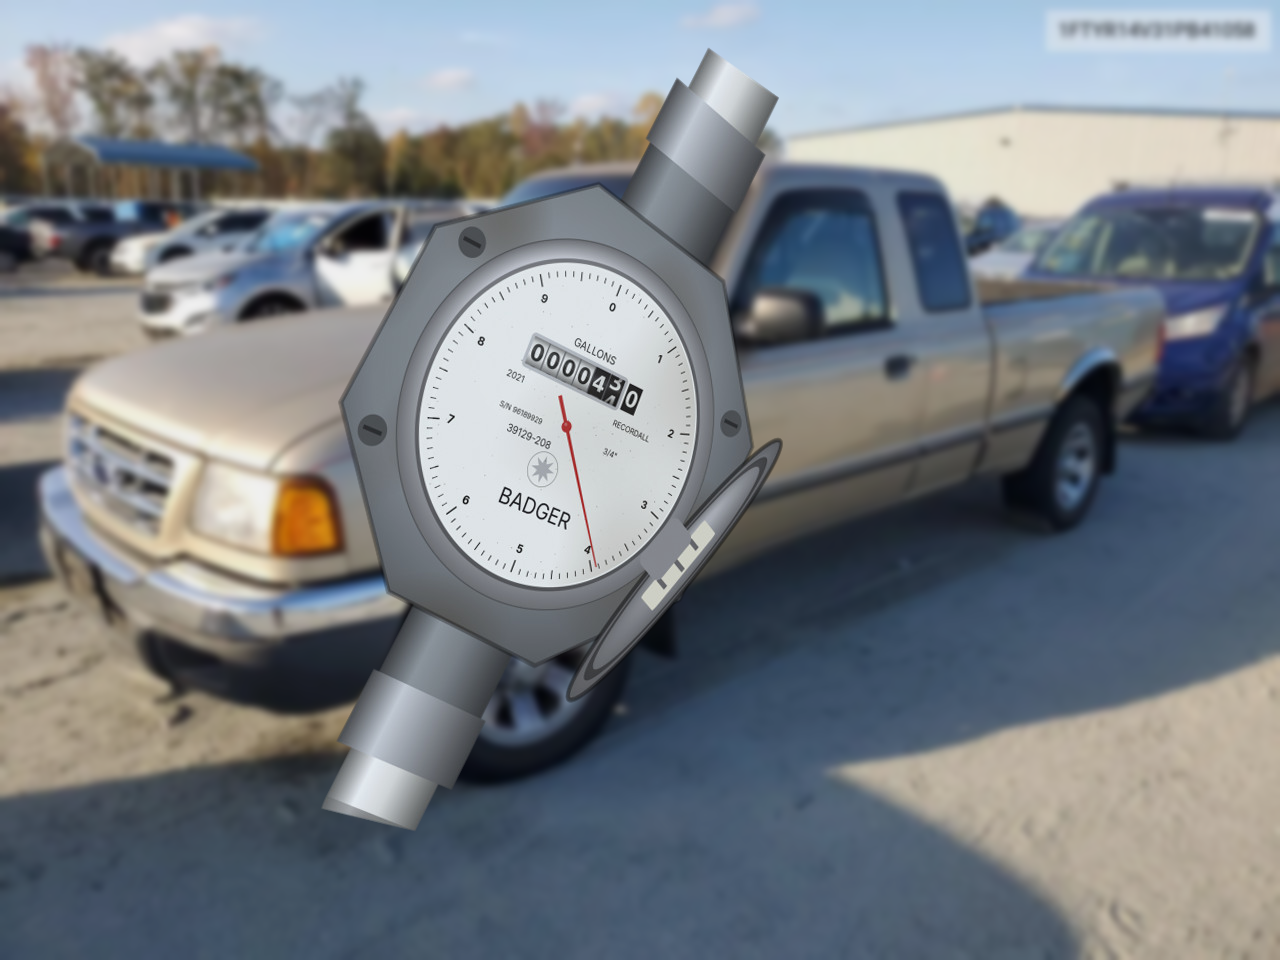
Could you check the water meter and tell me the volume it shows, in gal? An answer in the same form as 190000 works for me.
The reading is 433.9
